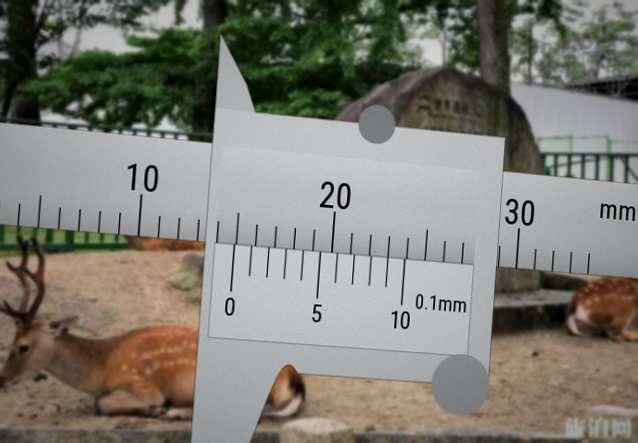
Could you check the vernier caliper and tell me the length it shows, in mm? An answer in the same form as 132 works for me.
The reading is 14.9
